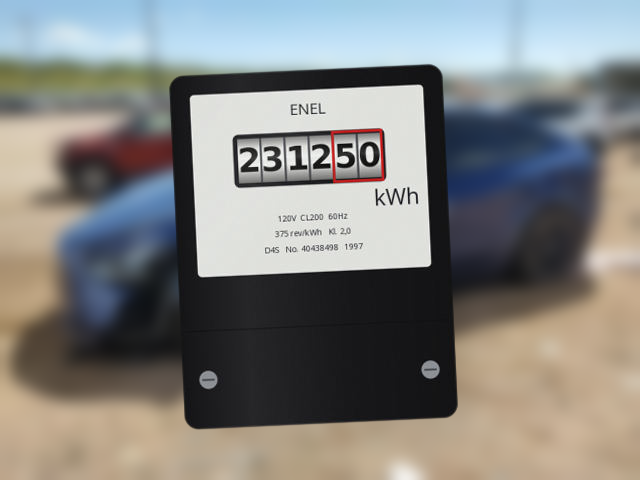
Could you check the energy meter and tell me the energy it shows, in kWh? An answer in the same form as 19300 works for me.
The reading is 2312.50
